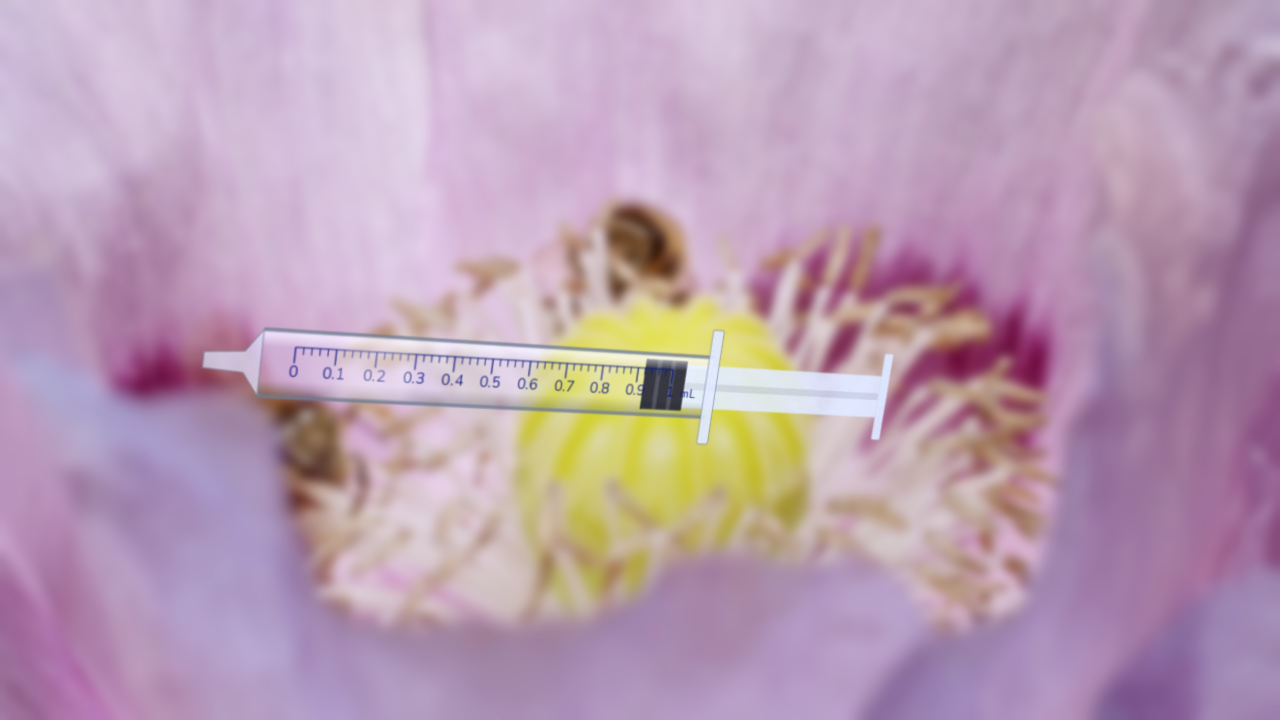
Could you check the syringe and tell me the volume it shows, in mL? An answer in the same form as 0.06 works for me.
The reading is 0.92
